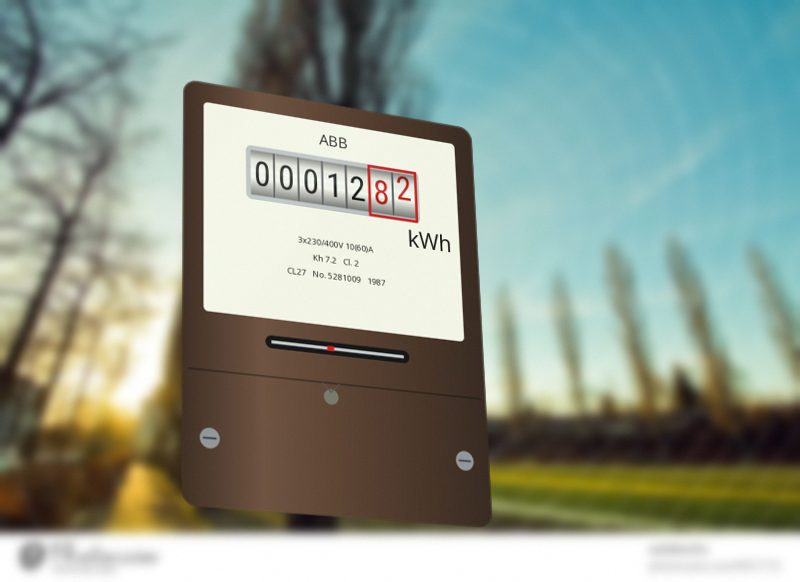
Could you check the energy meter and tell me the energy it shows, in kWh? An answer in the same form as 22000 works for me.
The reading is 12.82
